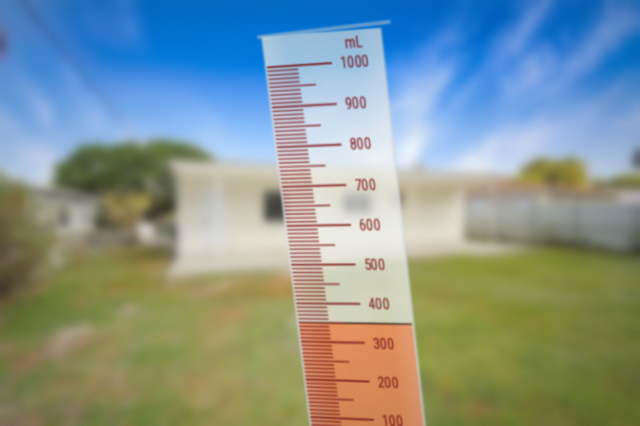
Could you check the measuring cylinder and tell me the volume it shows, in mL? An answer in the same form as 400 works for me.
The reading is 350
